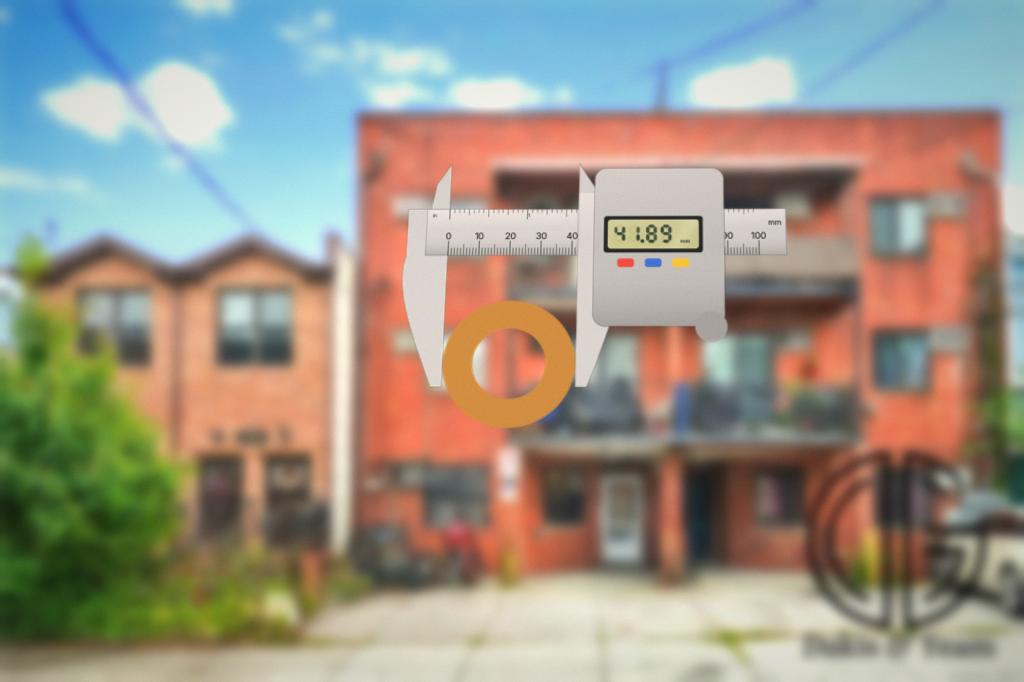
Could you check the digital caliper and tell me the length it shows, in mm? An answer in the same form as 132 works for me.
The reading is 41.89
